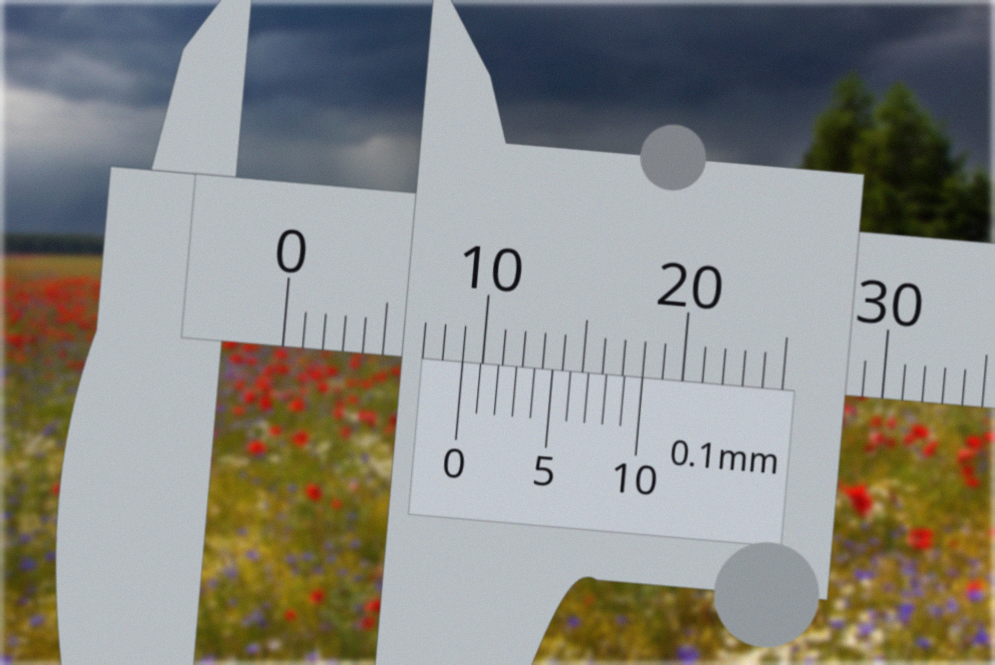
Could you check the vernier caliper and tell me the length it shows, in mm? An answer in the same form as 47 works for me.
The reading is 9.0
